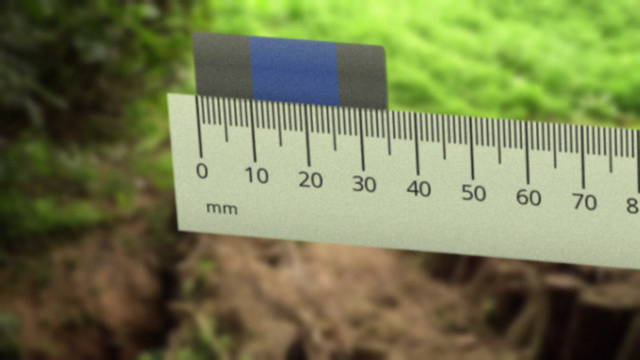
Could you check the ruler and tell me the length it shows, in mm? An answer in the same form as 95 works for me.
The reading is 35
